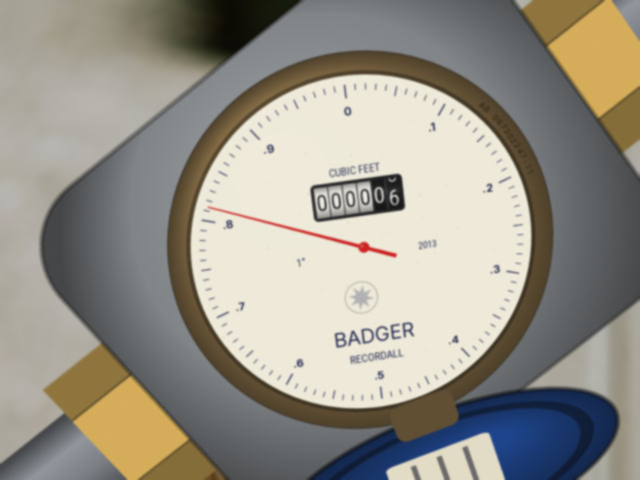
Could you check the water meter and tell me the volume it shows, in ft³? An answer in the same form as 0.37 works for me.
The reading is 5.81
